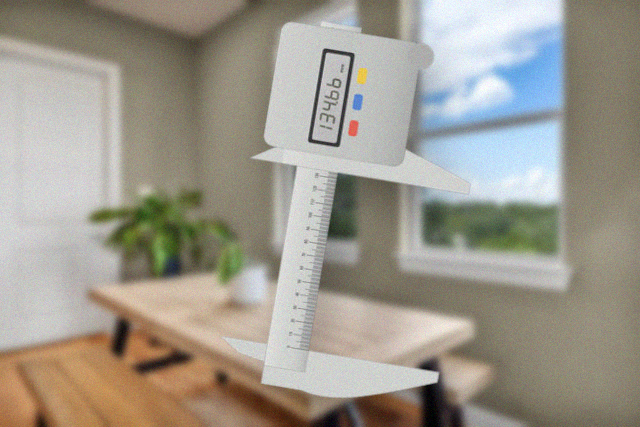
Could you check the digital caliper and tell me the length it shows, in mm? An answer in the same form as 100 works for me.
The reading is 134.66
